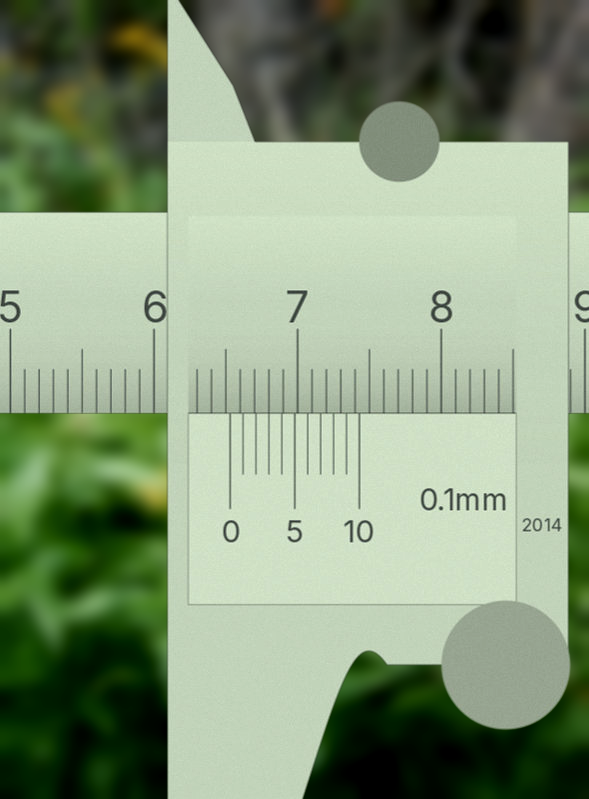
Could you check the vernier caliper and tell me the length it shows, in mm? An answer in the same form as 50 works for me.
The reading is 65.3
